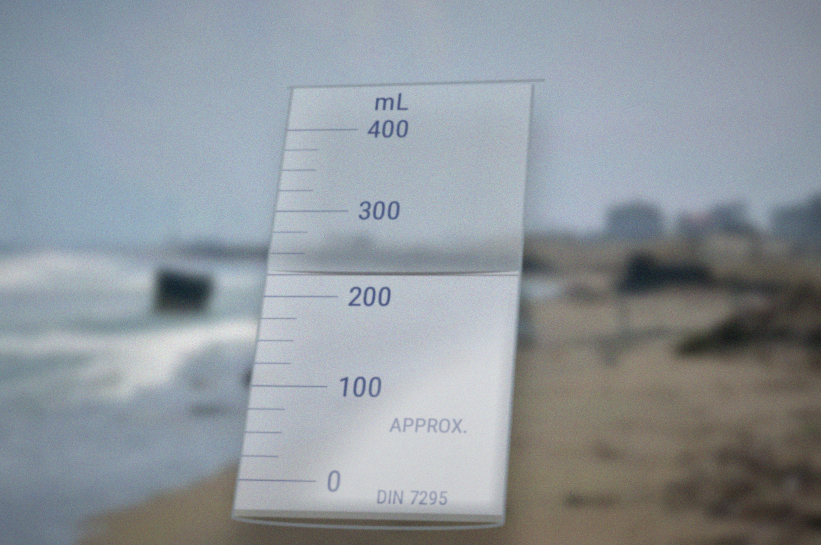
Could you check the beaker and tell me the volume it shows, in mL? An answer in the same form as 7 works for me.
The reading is 225
